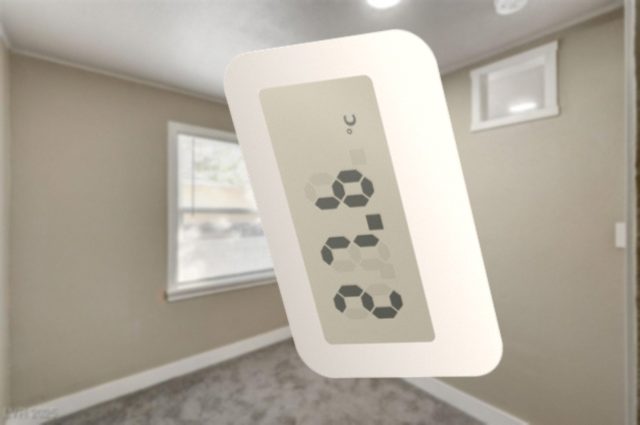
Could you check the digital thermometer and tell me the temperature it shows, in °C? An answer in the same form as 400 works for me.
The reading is 27.6
